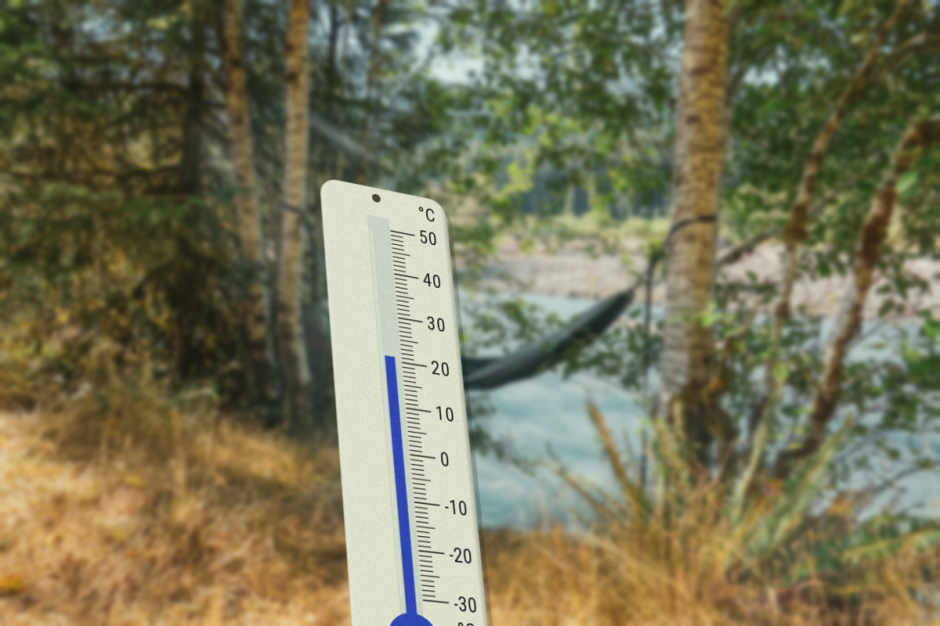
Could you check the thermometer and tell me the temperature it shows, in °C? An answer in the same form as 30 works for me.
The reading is 21
